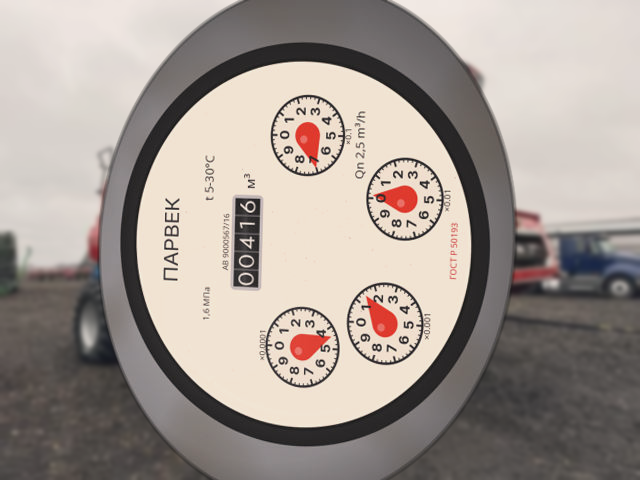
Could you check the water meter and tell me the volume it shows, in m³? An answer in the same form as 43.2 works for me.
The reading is 416.7014
